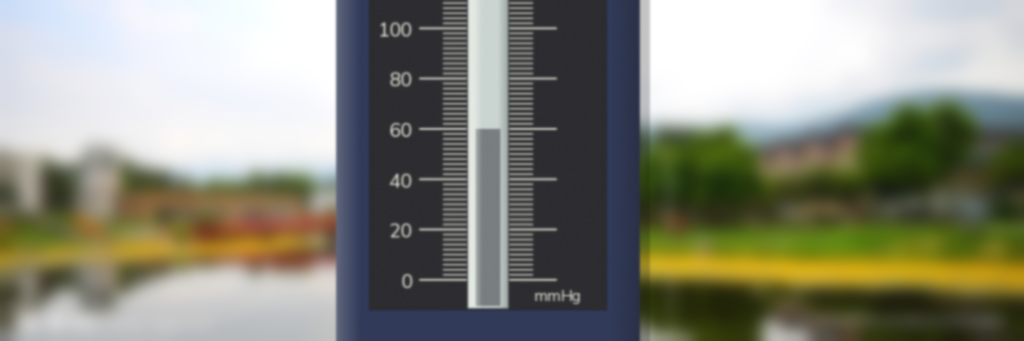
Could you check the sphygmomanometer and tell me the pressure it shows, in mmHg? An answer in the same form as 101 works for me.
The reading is 60
